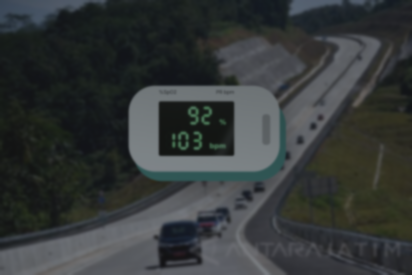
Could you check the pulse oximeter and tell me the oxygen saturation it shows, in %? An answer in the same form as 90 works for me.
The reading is 92
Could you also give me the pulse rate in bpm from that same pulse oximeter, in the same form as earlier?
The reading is 103
